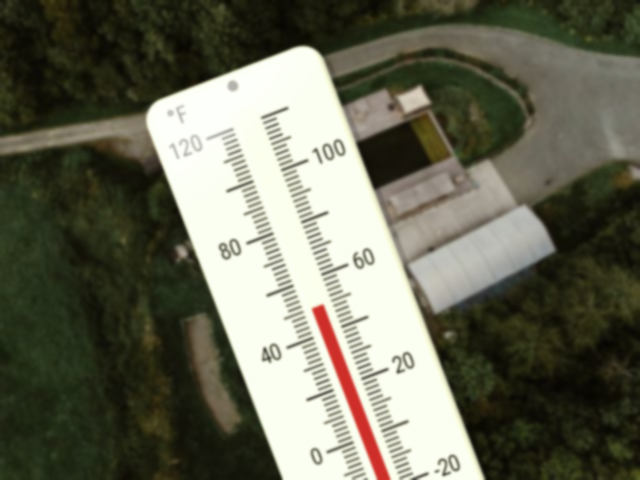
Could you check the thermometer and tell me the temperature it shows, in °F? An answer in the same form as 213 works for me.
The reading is 50
